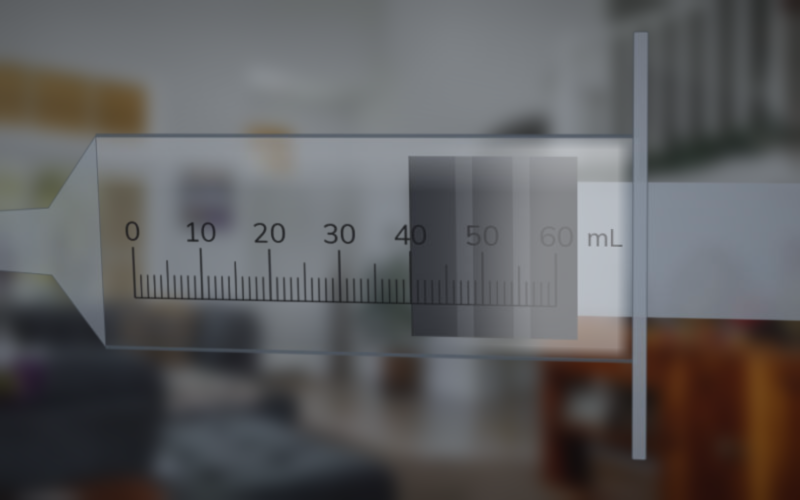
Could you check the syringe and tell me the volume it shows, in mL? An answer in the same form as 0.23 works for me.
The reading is 40
